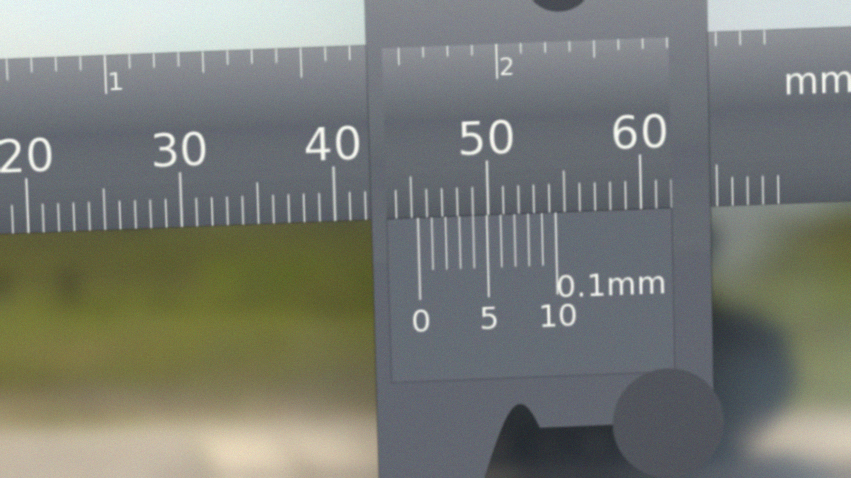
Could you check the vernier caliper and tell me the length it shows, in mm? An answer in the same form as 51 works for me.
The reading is 45.4
